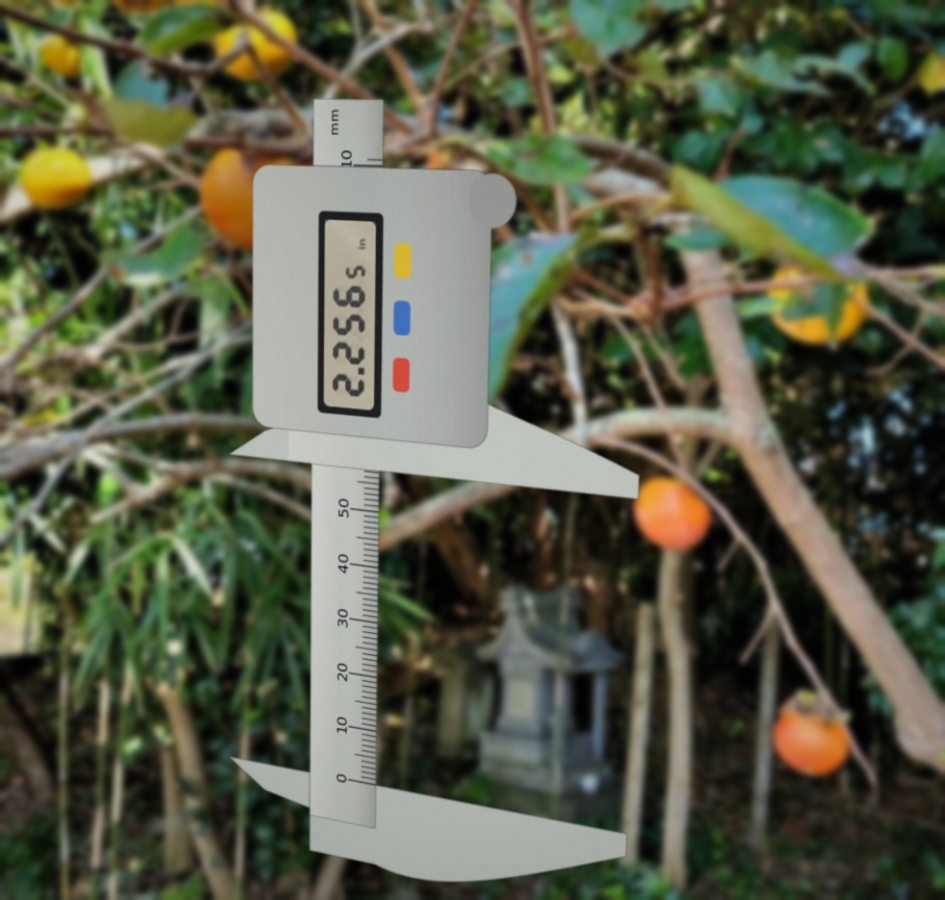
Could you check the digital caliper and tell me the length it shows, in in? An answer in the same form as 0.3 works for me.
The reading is 2.2565
